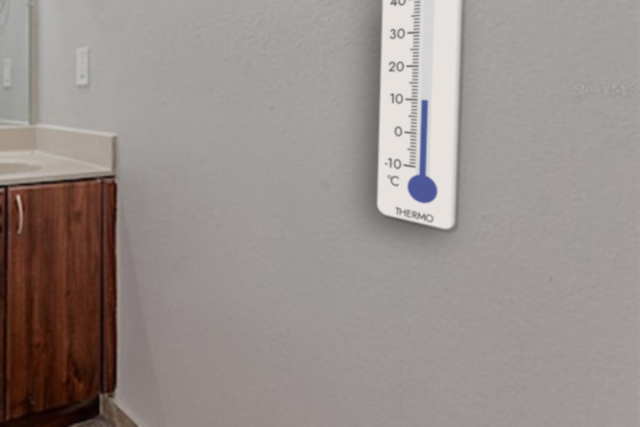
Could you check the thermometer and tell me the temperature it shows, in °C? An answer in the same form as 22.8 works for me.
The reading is 10
